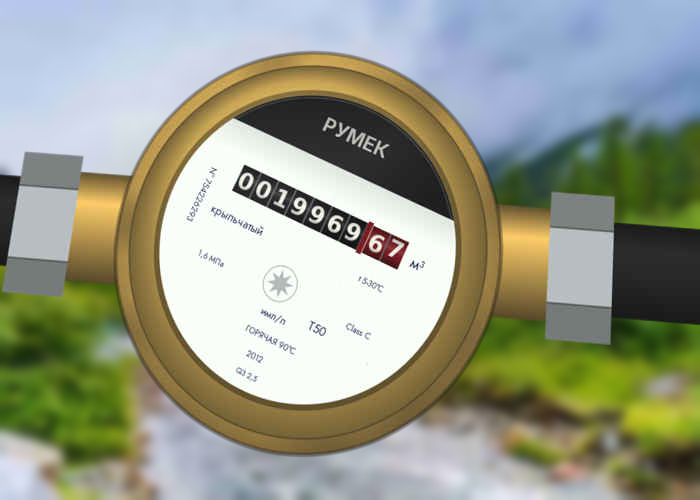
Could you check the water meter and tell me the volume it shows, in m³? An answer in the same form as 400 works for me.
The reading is 19969.67
